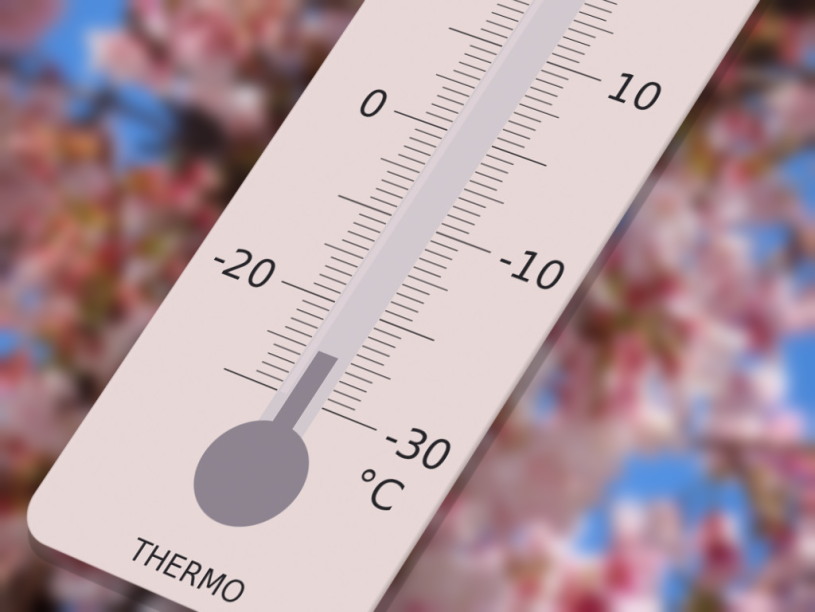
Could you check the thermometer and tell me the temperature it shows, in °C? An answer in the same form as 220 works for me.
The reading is -25
